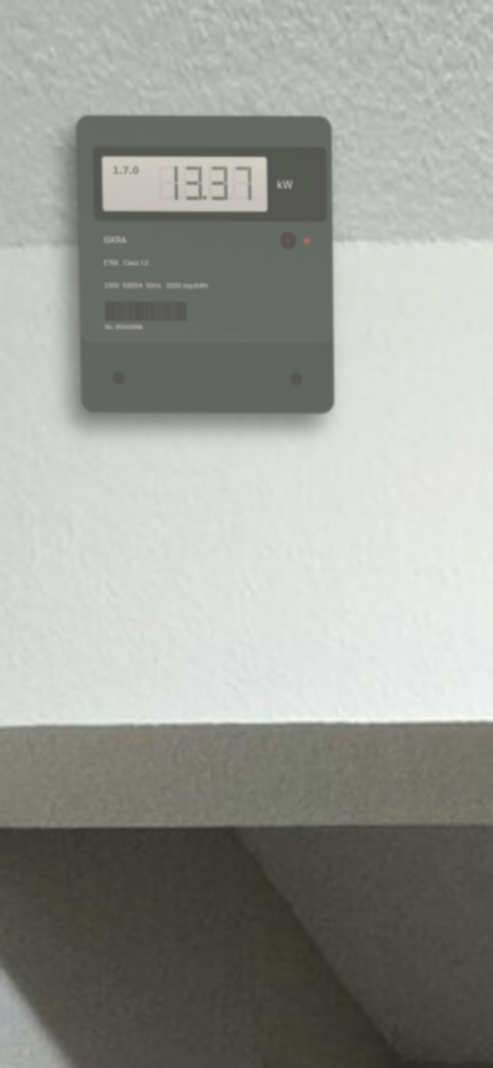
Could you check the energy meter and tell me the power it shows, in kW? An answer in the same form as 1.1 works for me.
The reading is 13.37
